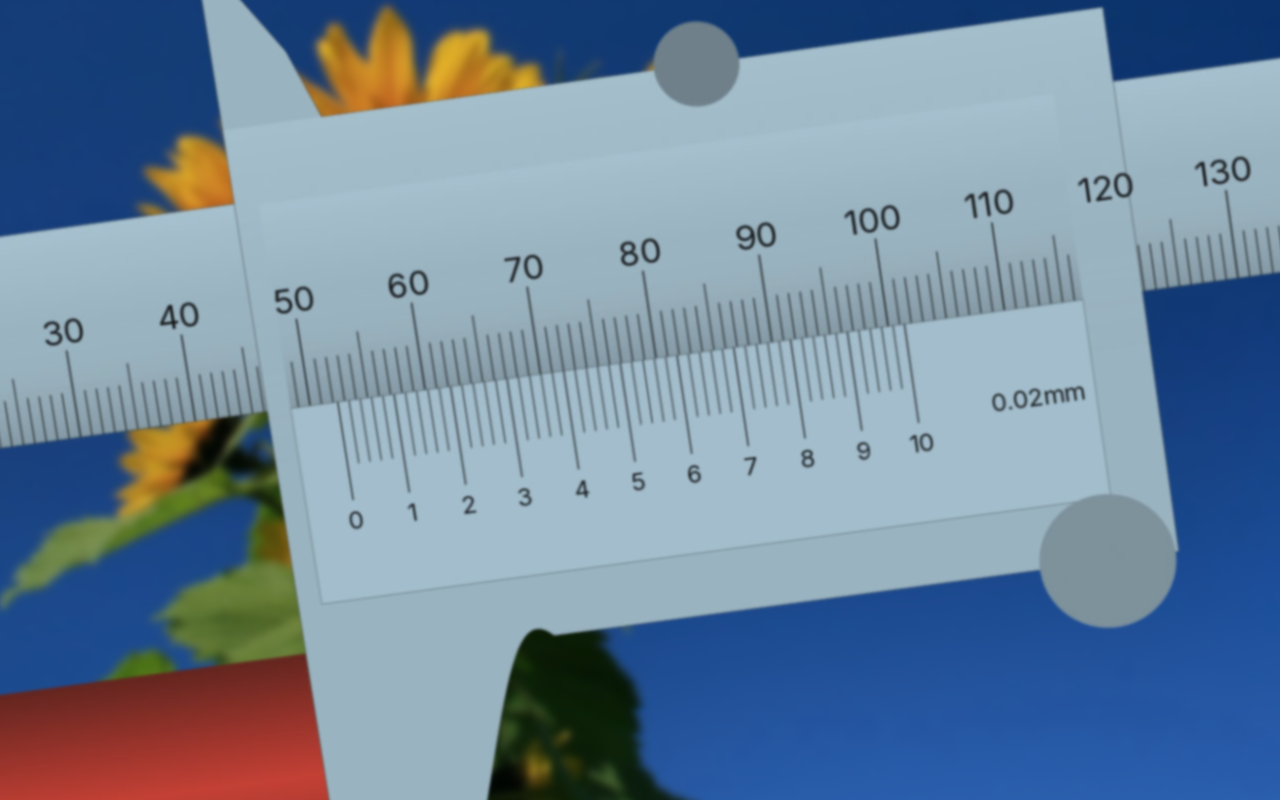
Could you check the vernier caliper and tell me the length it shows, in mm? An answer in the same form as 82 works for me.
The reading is 52.4
